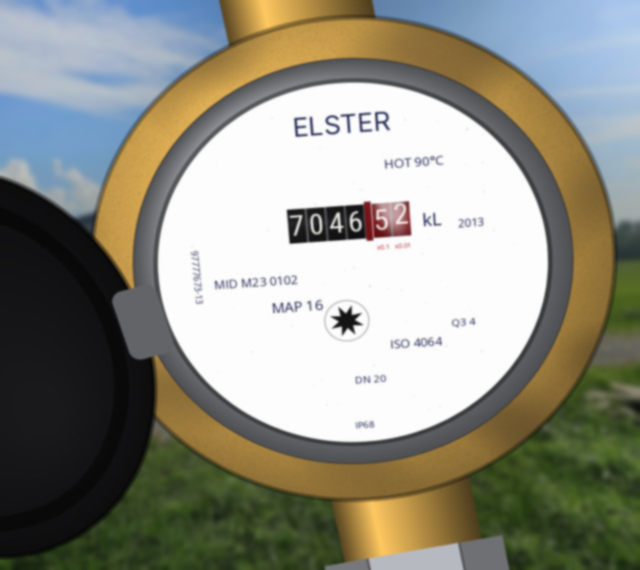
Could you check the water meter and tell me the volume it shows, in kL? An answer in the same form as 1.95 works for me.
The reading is 7046.52
